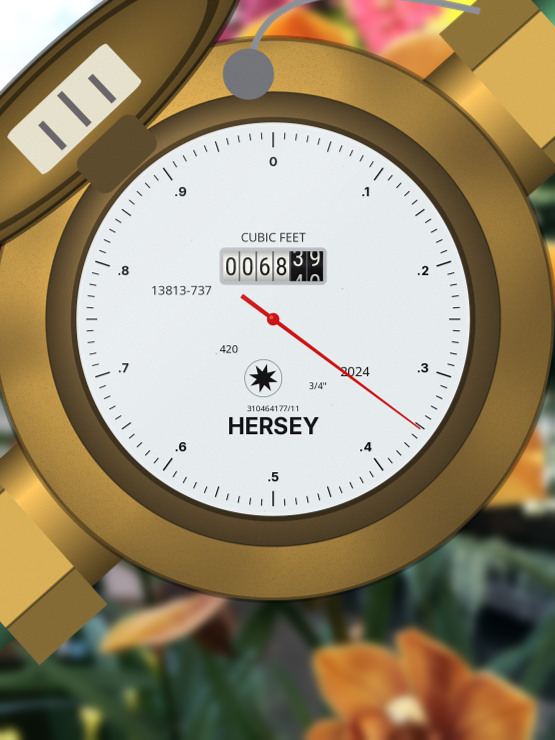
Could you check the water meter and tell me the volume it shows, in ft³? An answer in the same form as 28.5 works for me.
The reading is 6839.35
